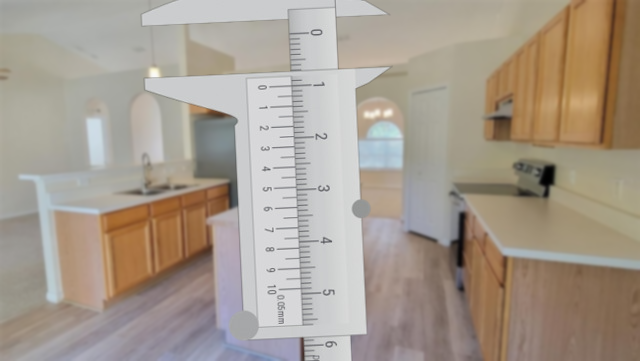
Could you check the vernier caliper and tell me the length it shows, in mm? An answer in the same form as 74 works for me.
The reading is 10.0
